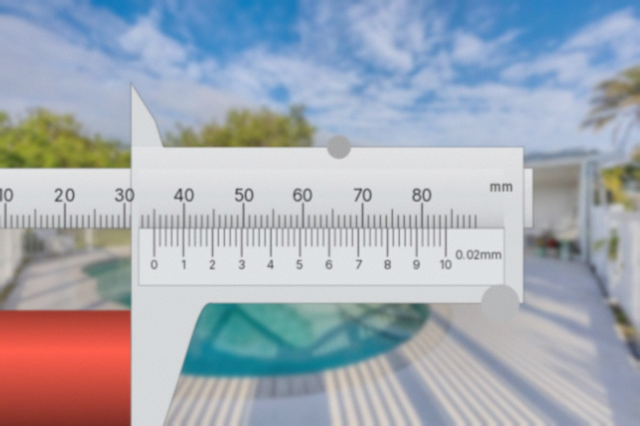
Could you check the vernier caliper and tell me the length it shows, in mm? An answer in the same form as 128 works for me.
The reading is 35.0
